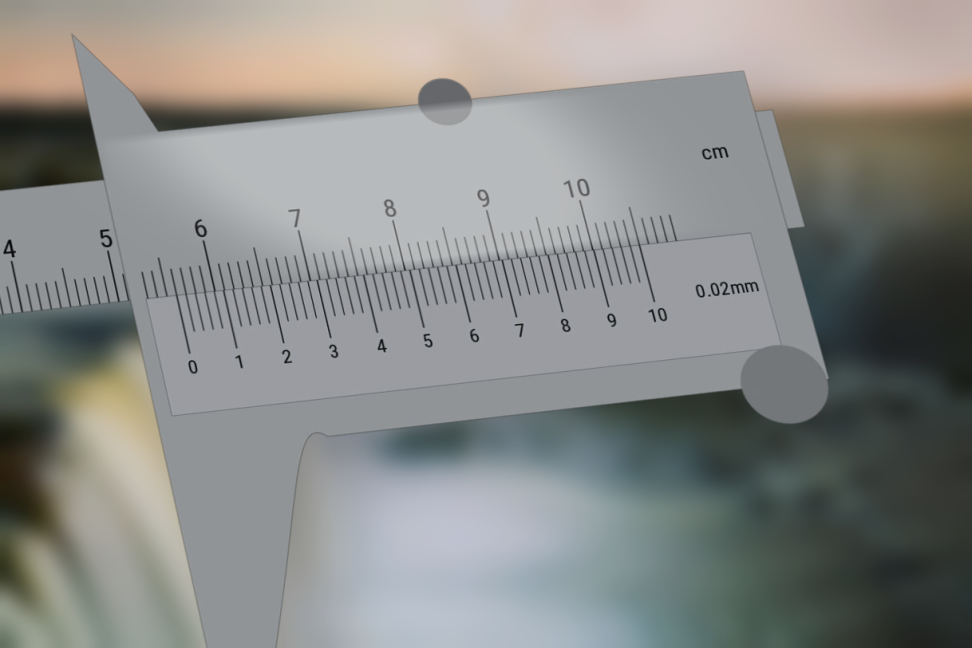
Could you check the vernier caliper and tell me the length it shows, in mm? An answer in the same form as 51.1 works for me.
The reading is 56.0
